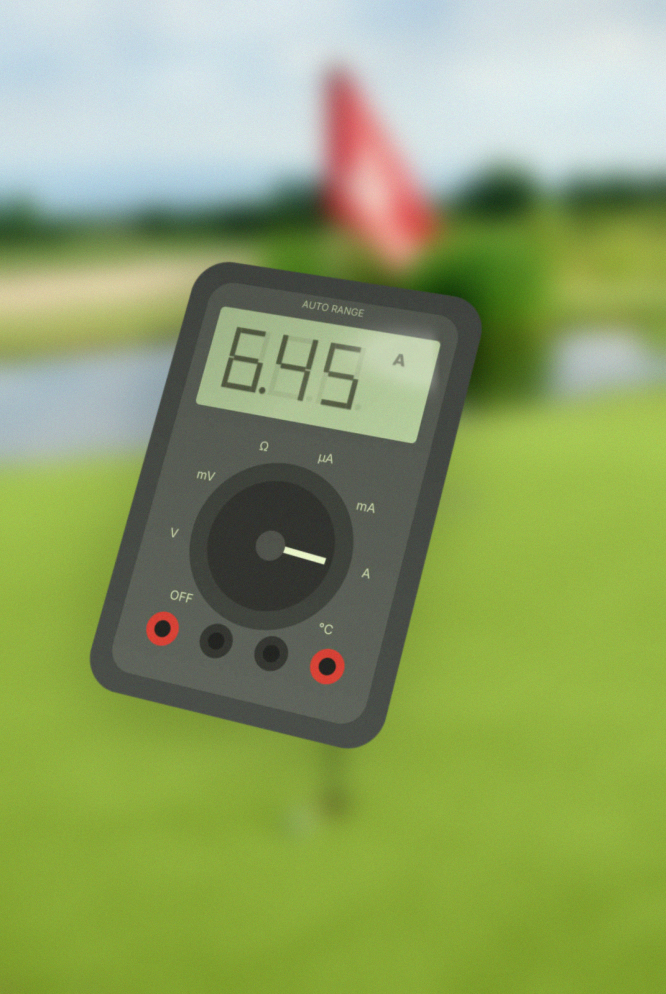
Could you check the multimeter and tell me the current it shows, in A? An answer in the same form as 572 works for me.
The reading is 6.45
